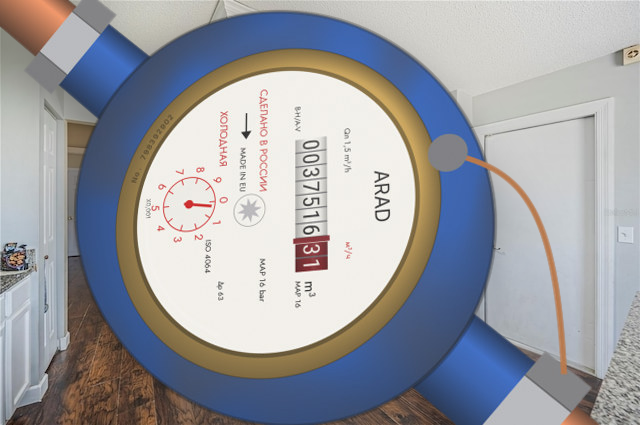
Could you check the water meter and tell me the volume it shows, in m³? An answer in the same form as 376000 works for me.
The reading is 37516.310
